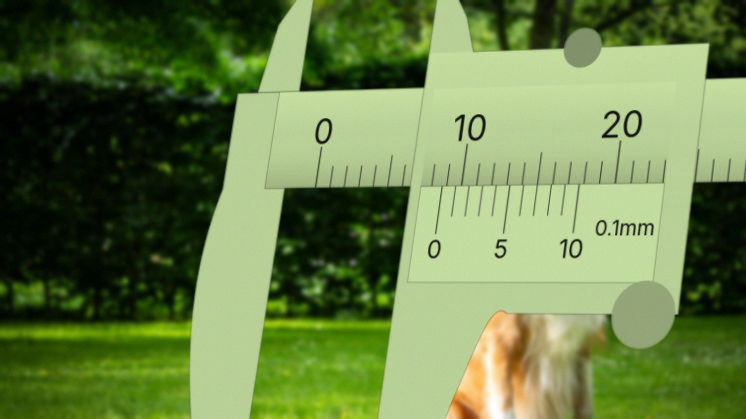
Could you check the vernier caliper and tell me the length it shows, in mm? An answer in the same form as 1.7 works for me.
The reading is 8.7
